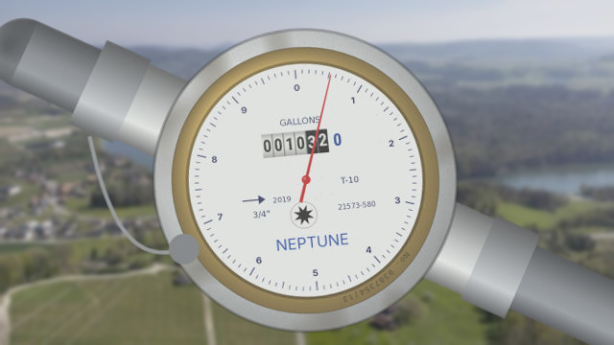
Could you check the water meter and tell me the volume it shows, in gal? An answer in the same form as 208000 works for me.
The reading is 10320.5
